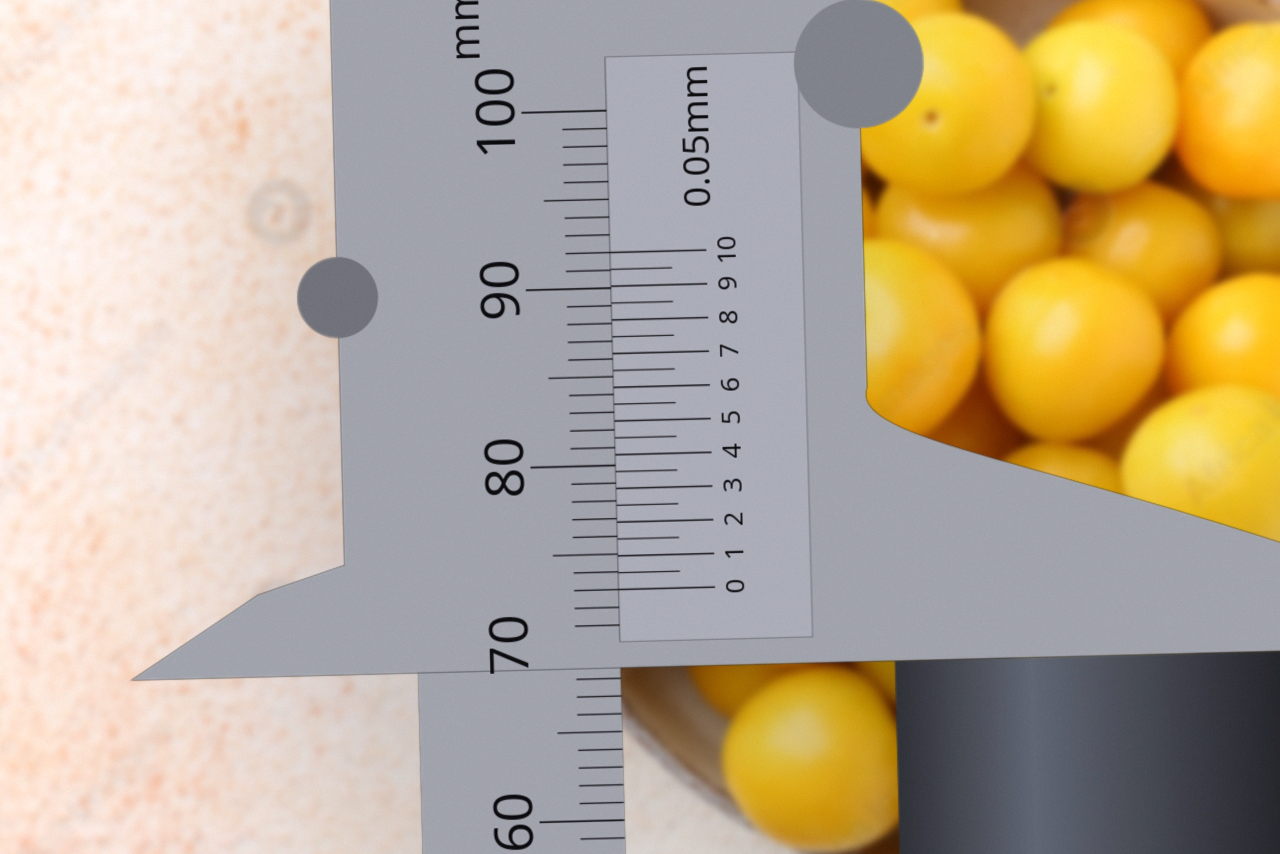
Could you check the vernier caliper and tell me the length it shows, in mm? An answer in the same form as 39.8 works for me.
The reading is 73.0
